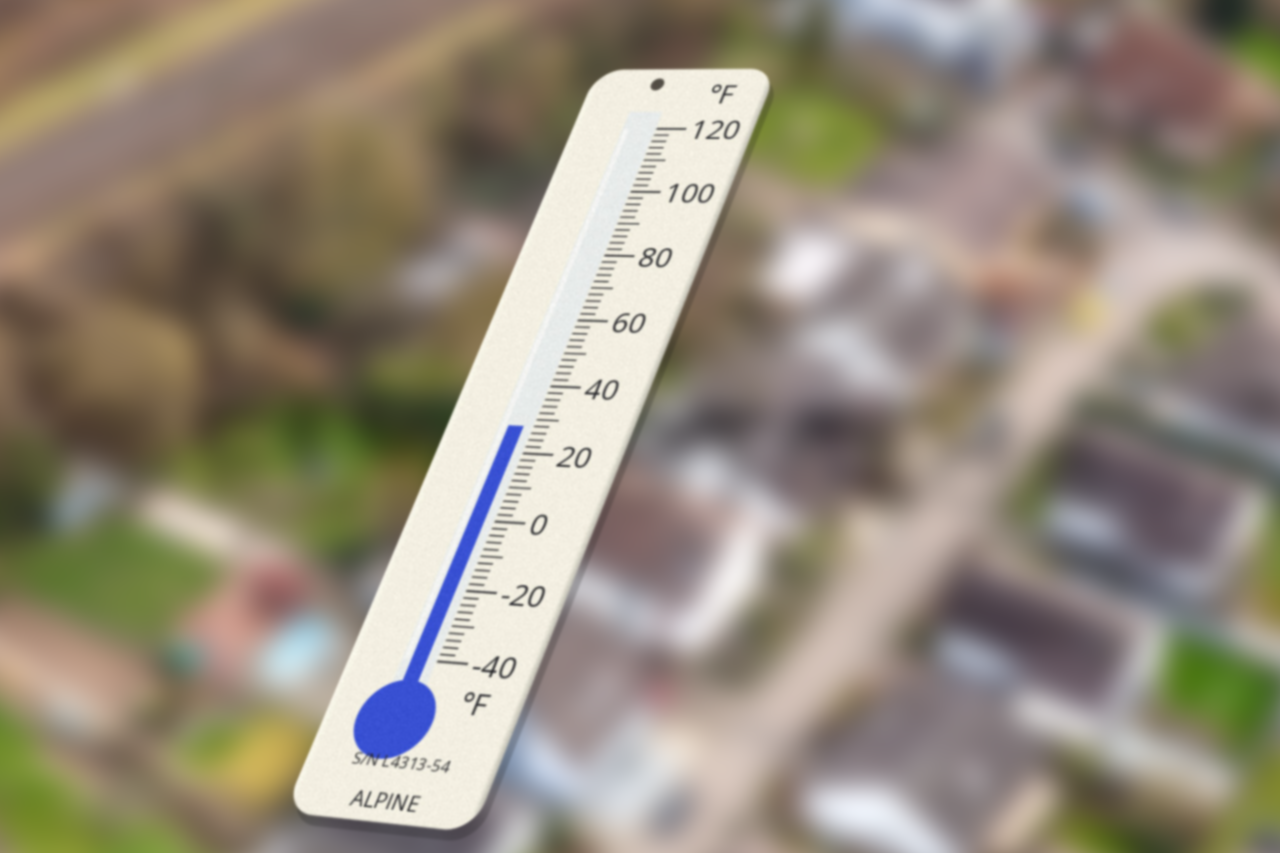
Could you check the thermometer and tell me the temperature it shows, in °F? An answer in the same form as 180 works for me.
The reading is 28
